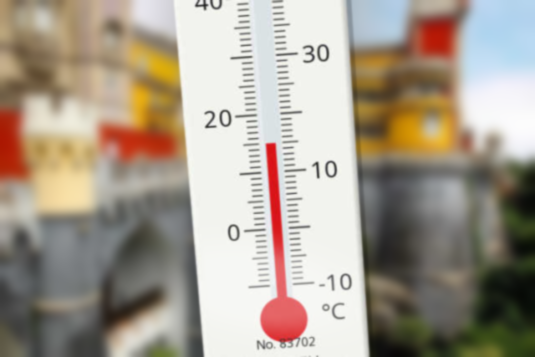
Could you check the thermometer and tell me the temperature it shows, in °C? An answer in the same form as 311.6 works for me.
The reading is 15
